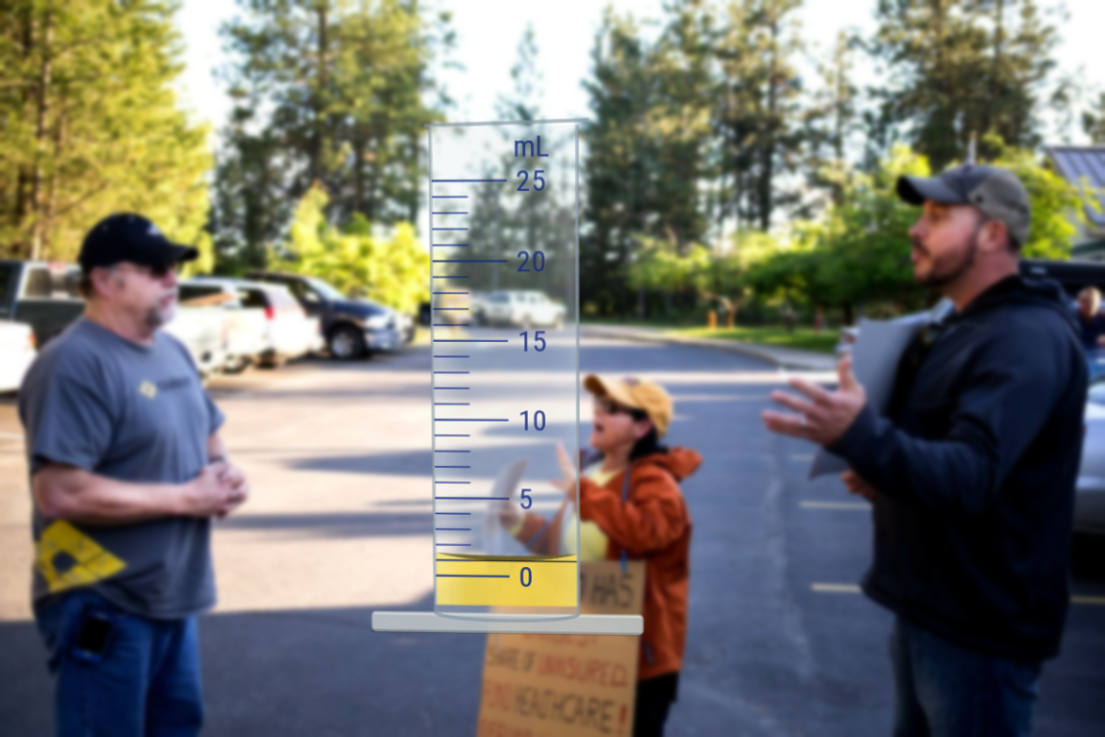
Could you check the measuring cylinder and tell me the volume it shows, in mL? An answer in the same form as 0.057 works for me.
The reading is 1
